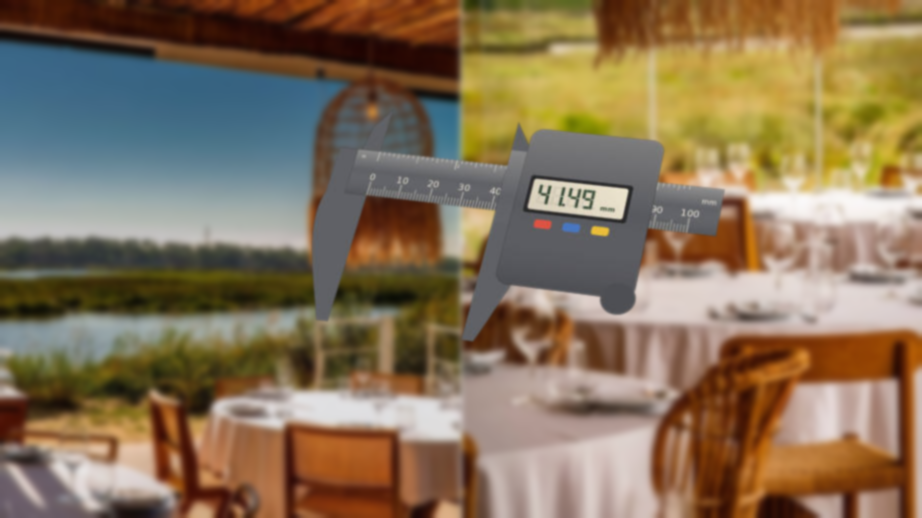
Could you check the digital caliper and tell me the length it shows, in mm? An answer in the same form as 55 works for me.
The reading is 41.49
